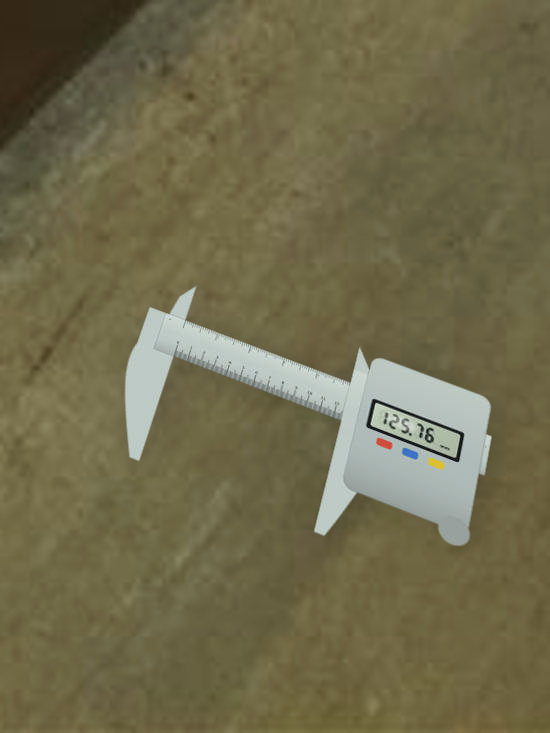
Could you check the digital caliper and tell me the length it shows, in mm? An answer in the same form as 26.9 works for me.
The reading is 125.76
